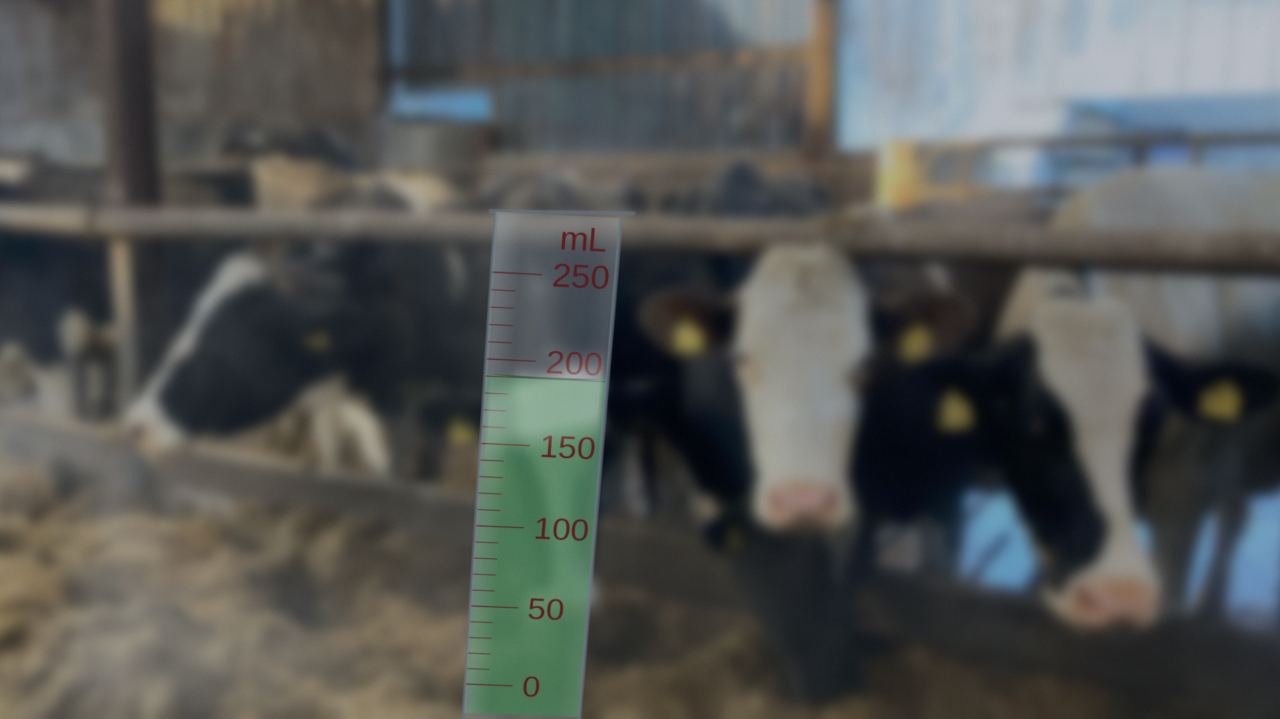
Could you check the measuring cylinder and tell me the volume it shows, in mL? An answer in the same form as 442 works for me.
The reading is 190
